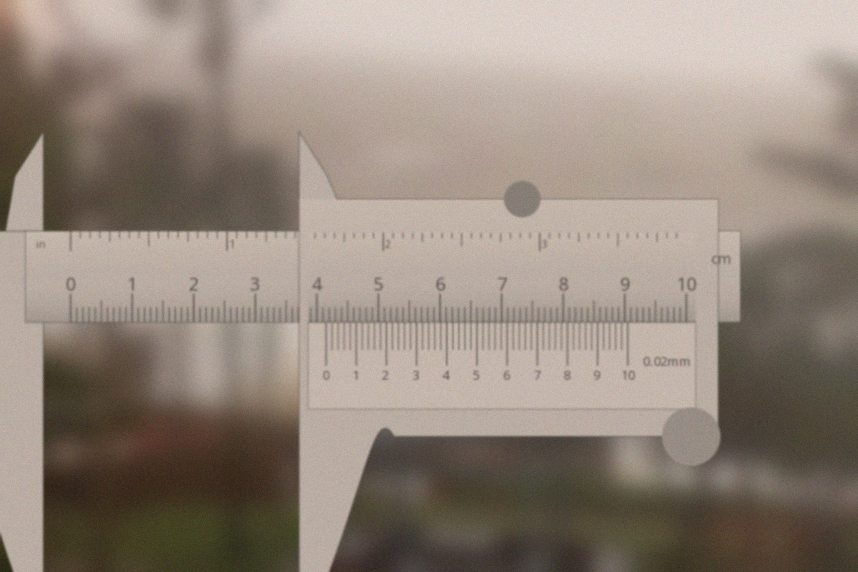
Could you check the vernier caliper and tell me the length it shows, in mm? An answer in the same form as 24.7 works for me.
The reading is 41.5
